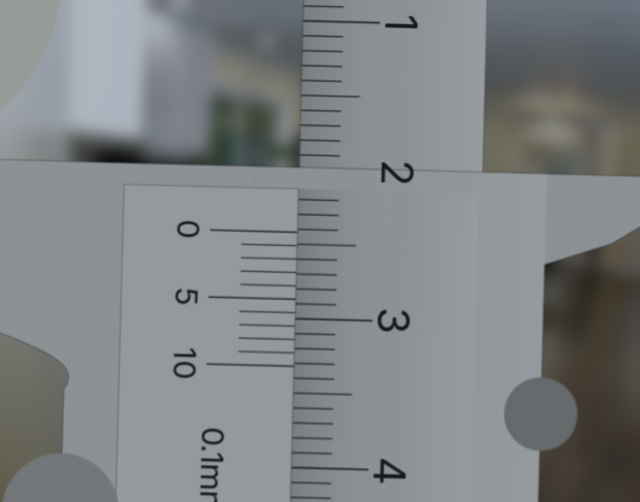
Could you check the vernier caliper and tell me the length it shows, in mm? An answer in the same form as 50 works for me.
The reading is 24.2
